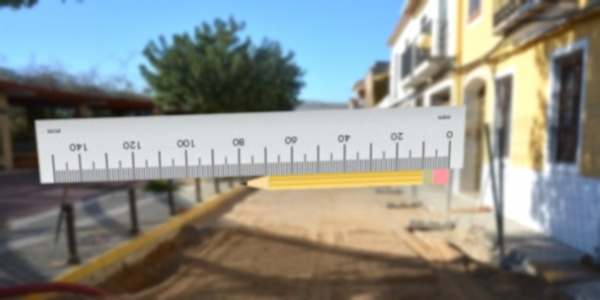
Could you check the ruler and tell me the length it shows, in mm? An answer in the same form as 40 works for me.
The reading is 80
